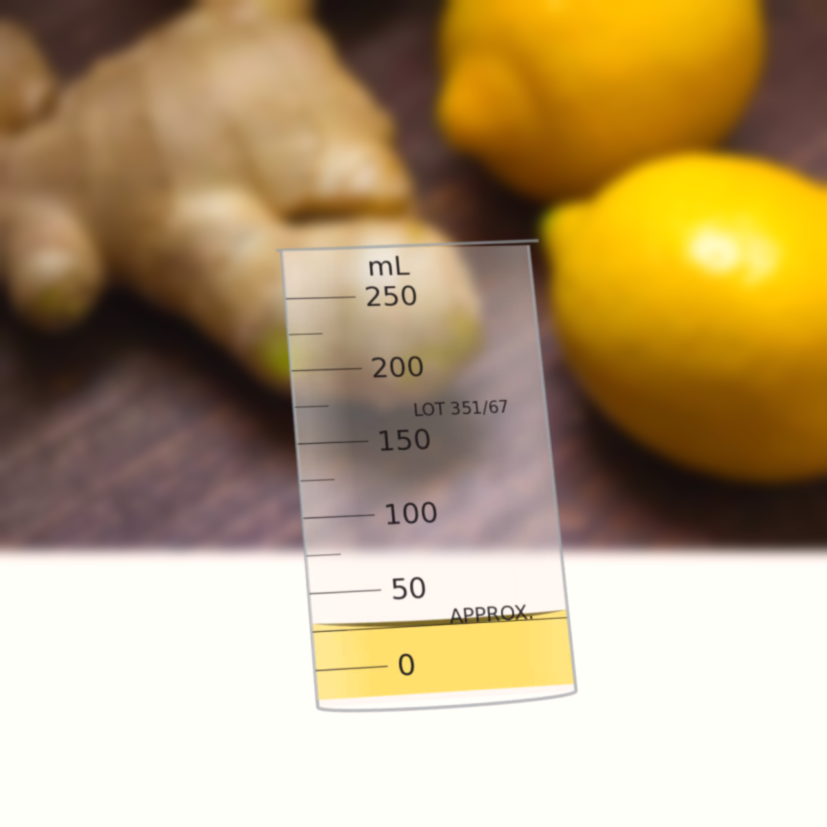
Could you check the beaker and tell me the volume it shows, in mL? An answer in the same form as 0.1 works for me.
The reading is 25
